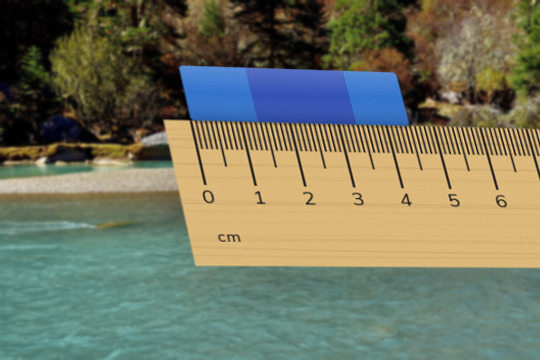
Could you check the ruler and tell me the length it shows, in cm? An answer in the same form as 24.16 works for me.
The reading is 4.5
